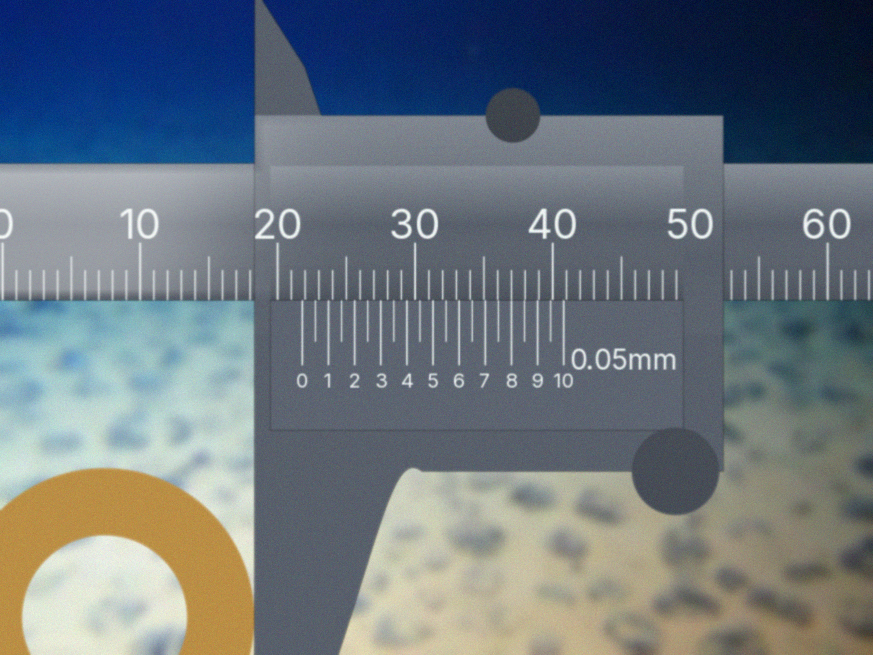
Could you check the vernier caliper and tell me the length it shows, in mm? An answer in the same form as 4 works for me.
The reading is 21.8
